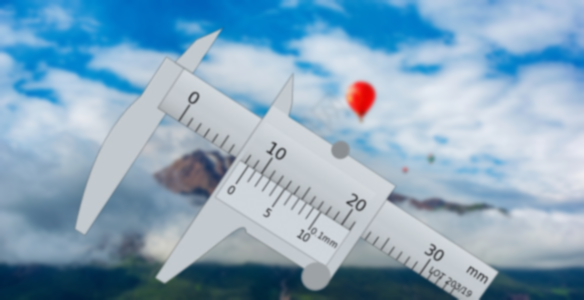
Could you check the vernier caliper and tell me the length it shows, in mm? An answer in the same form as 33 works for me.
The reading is 8.4
